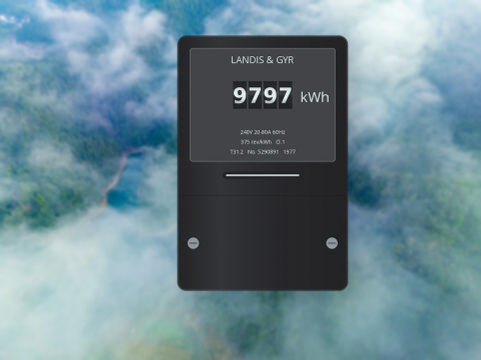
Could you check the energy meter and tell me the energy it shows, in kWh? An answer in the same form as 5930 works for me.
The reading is 9797
